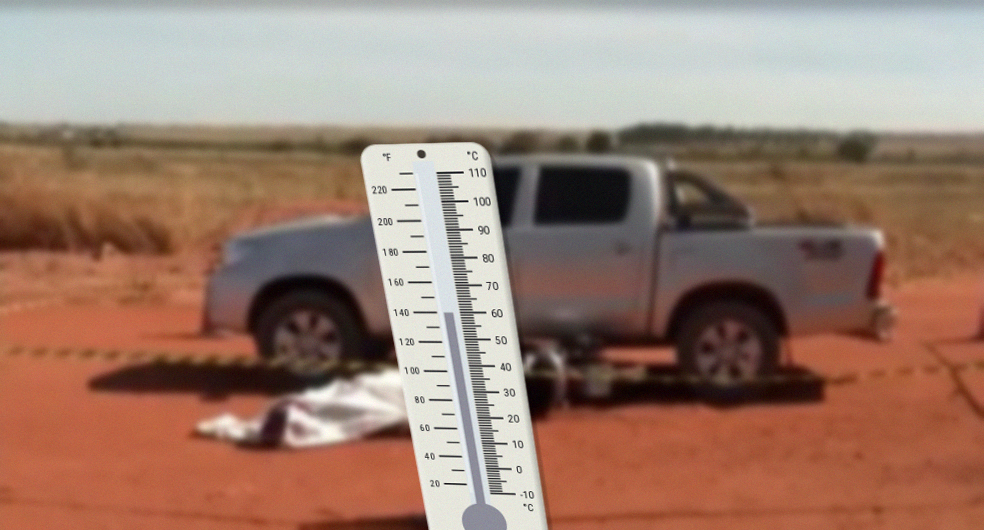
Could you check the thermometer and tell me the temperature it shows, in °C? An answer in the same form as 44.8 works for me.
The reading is 60
